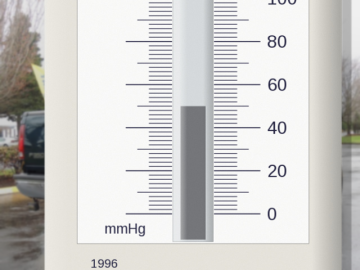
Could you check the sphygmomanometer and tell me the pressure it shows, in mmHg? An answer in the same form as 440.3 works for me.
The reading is 50
